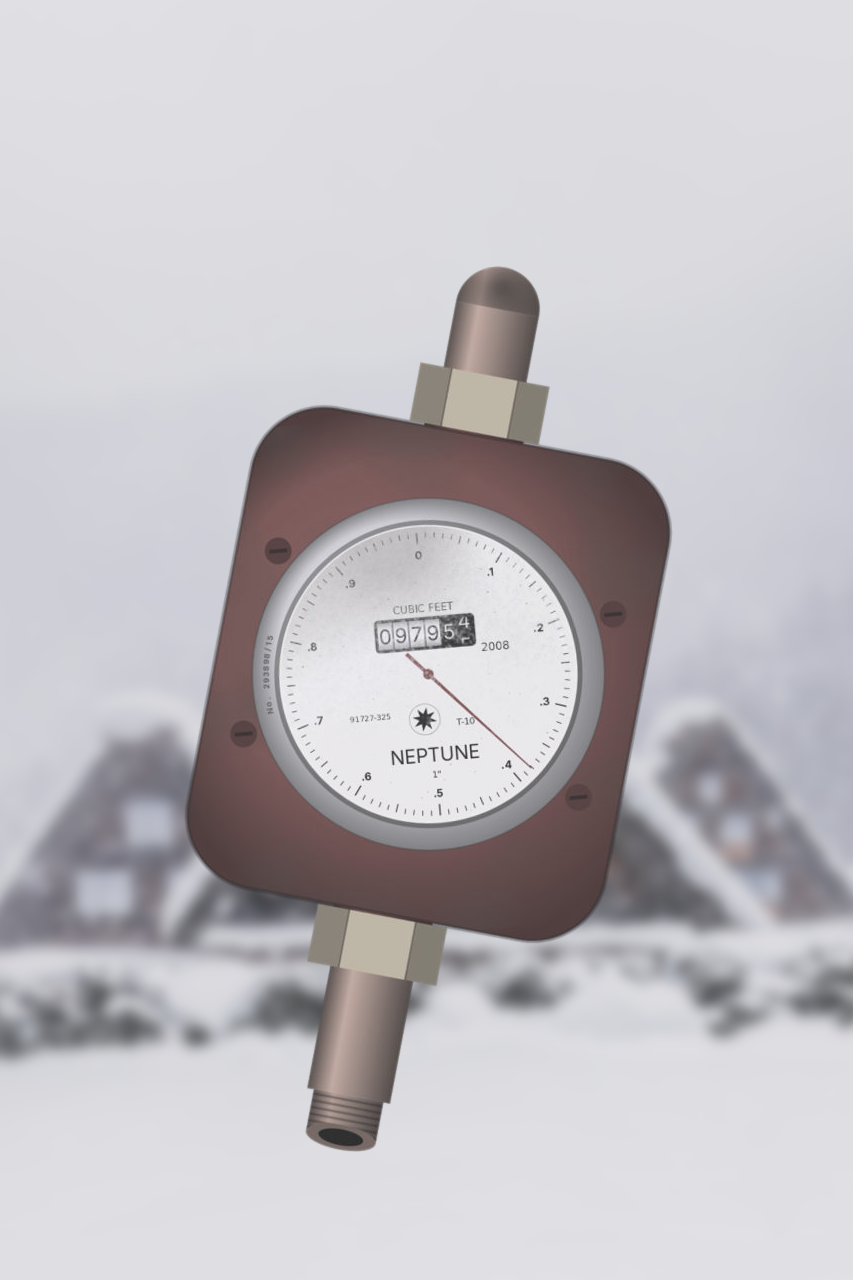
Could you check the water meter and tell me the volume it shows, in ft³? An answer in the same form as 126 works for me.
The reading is 97954.38
